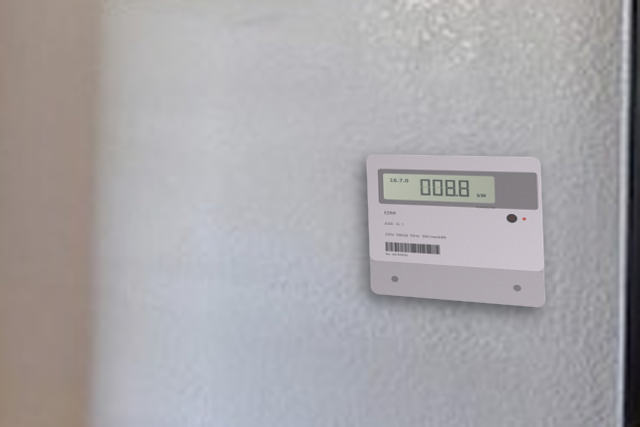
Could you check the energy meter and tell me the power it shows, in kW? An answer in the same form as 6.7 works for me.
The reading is 8.8
